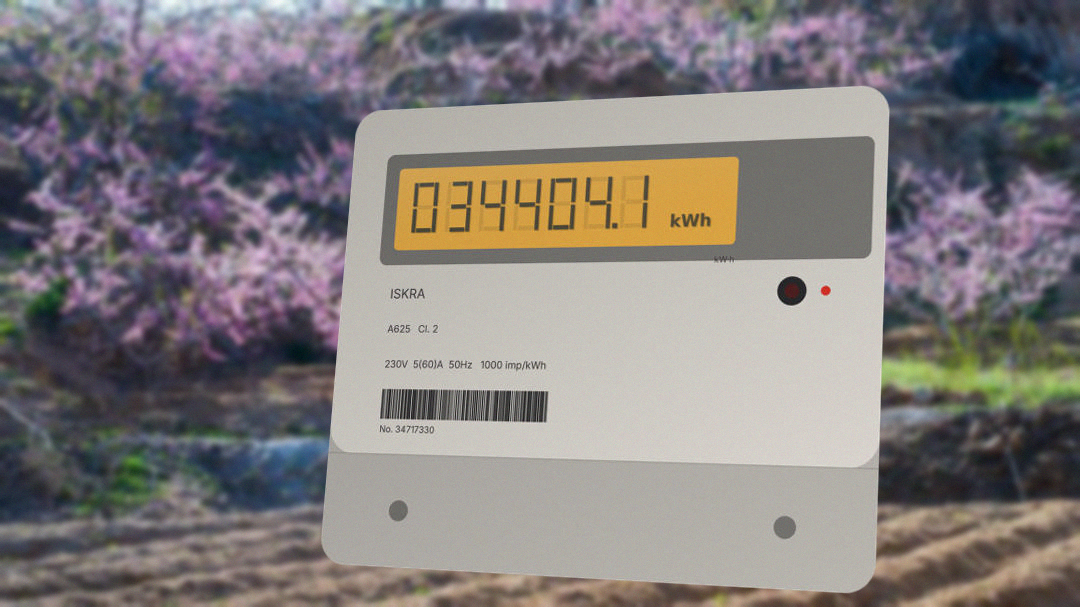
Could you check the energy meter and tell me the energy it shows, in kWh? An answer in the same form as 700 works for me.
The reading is 34404.1
